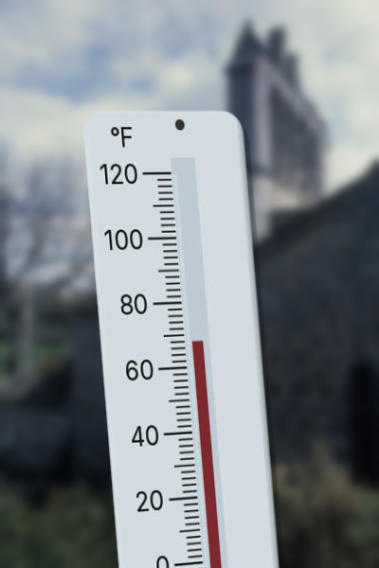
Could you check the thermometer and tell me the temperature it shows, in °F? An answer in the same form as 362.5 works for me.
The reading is 68
